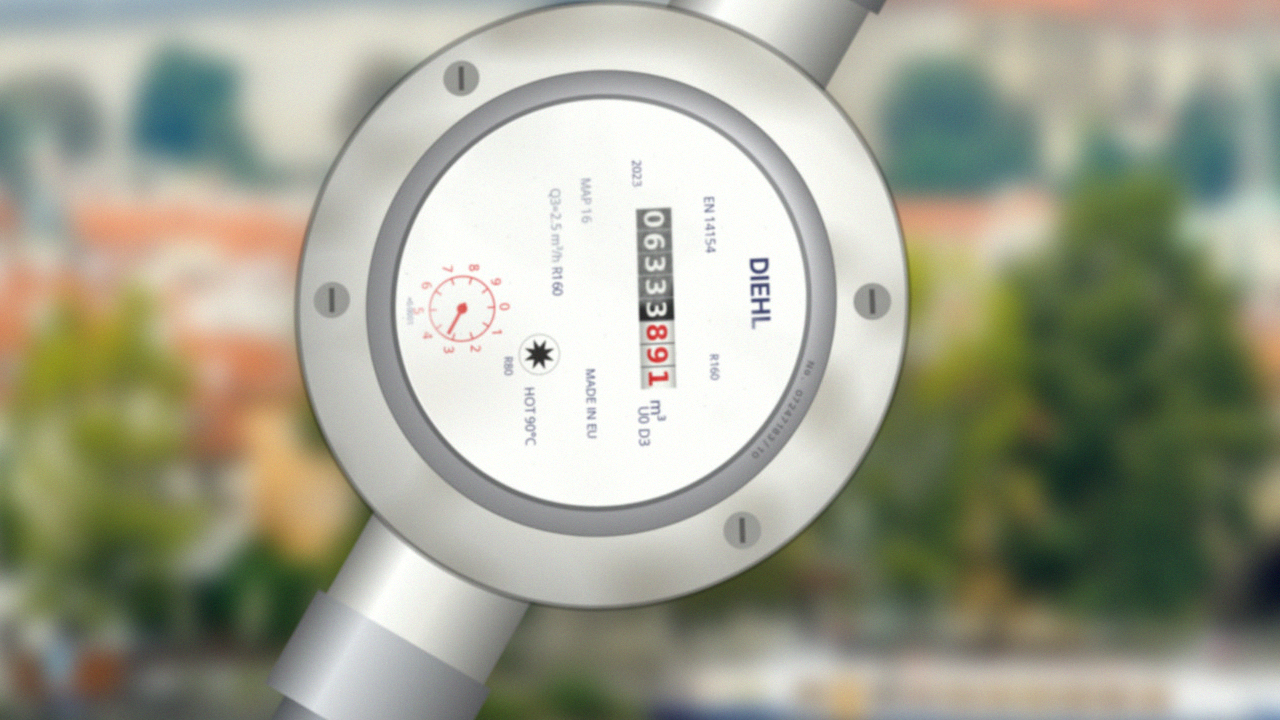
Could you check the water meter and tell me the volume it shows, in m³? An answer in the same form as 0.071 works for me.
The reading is 6333.8913
